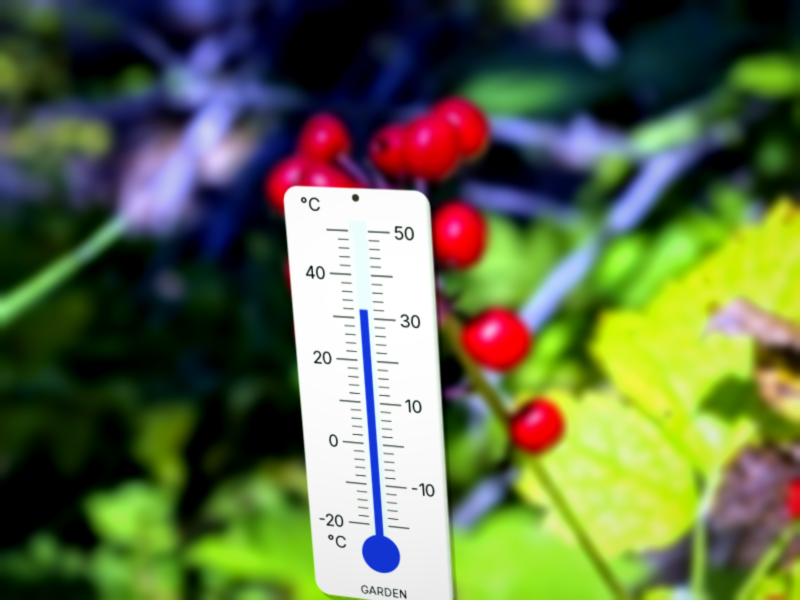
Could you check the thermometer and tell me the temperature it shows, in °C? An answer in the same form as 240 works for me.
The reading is 32
